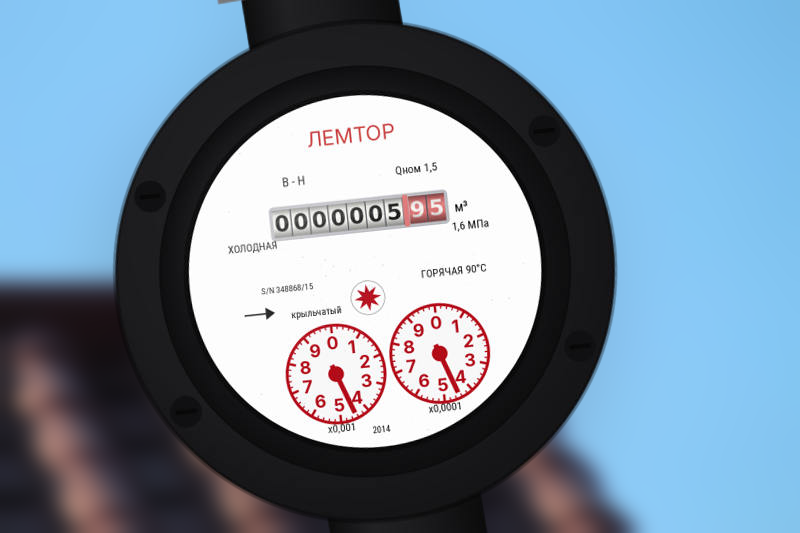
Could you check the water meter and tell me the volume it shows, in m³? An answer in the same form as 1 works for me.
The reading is 5.9544
